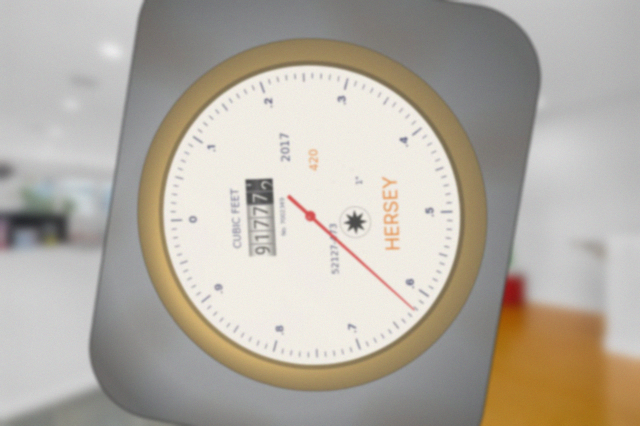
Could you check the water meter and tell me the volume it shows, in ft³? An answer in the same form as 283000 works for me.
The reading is 917771.62
